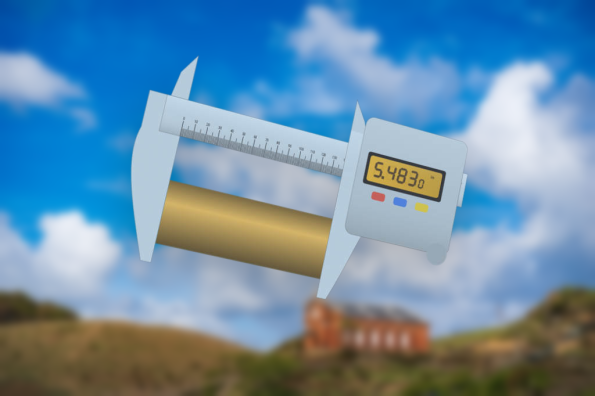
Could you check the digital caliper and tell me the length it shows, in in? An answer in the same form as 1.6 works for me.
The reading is 5.4830
